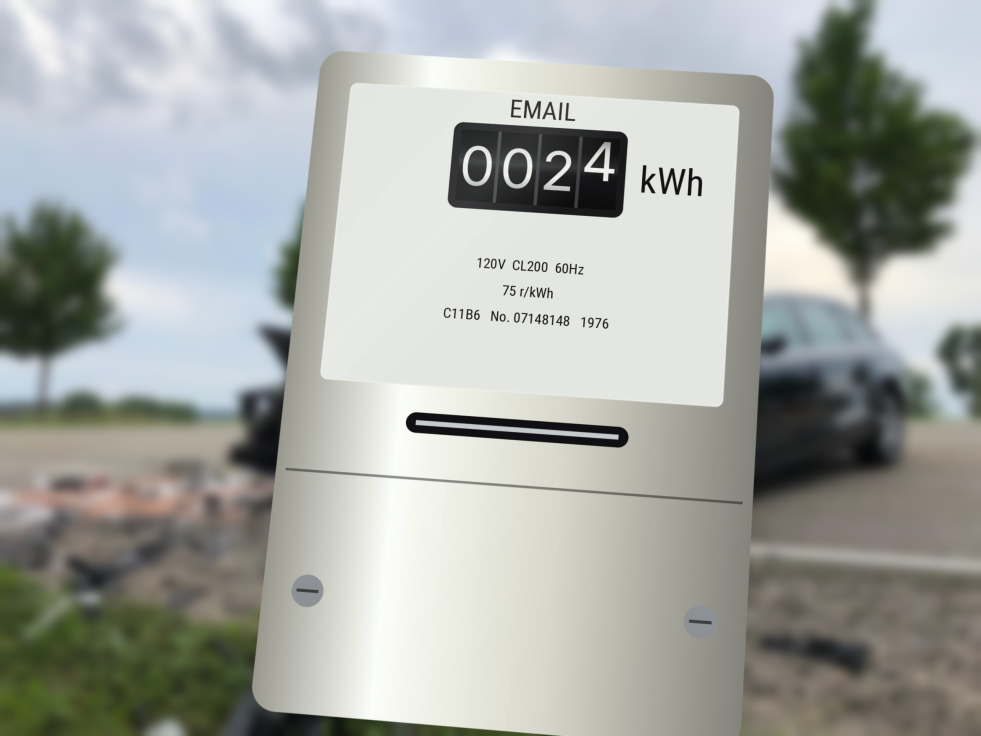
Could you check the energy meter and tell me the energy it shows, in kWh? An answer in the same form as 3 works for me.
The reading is 24
